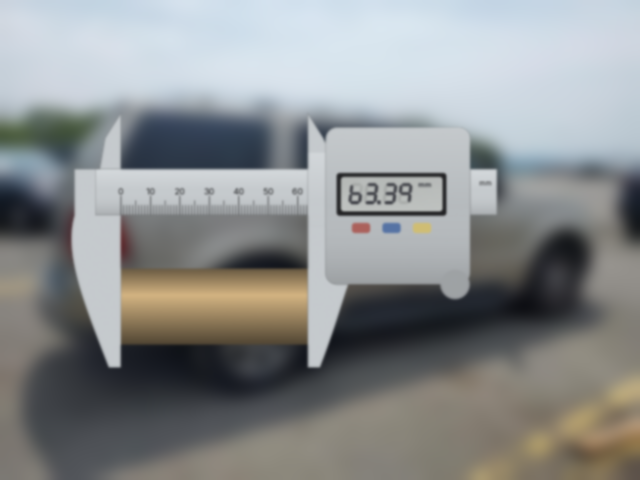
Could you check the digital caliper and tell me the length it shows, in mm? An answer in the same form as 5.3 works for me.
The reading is 63.39
